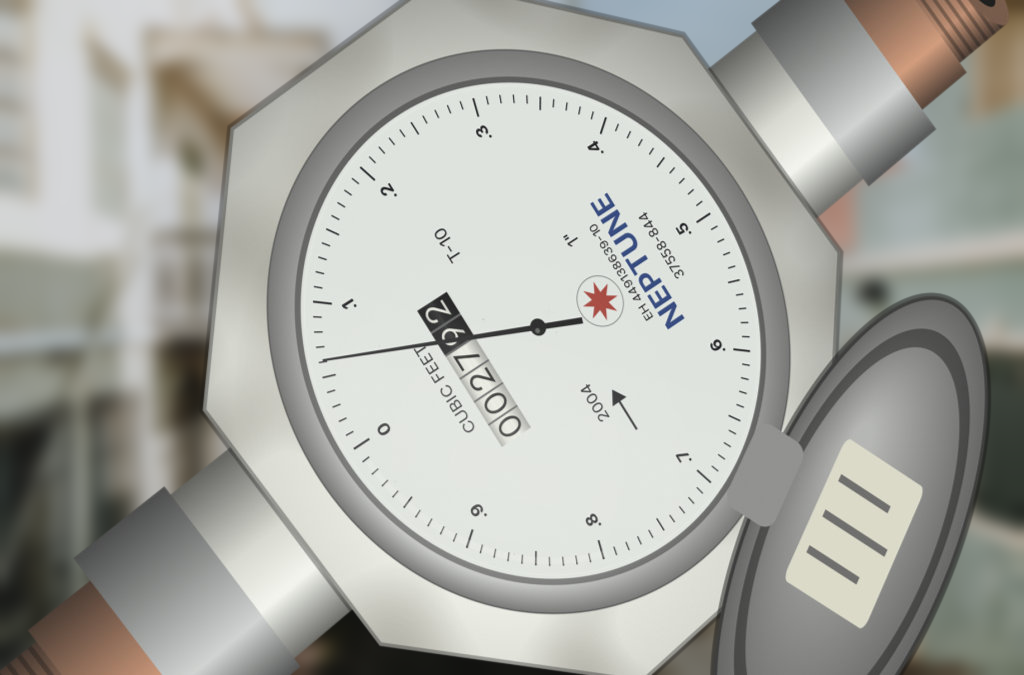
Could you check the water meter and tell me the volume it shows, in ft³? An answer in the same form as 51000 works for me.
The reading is 2792.06
